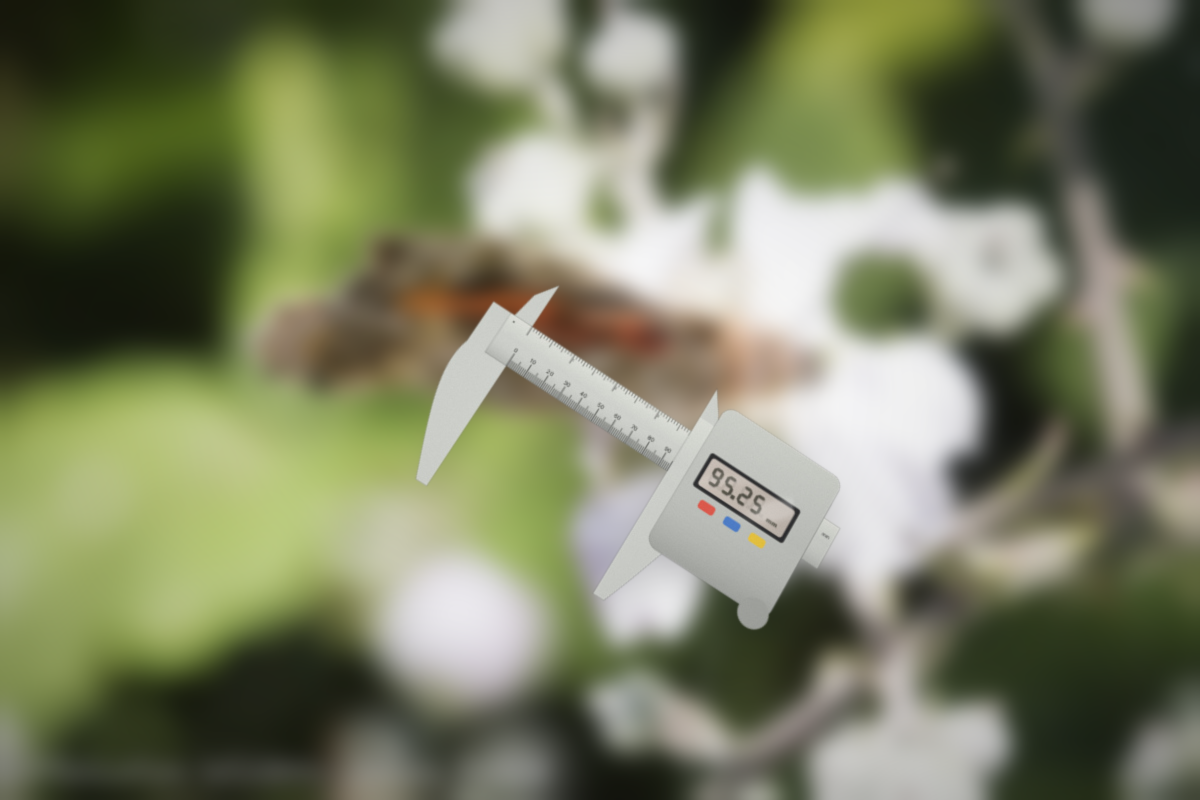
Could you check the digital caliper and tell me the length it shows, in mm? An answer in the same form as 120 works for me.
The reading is 95.25
